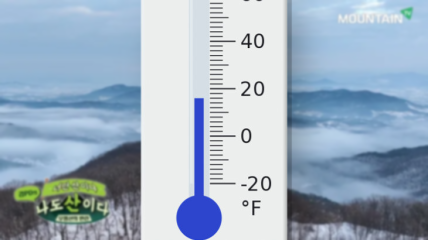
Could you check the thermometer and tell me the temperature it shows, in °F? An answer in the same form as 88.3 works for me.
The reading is 16
